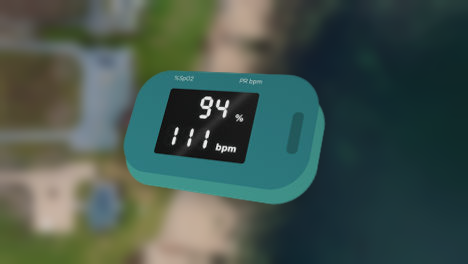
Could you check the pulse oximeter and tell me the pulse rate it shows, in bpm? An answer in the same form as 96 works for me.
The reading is 111
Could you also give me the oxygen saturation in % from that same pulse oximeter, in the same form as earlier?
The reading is 94
